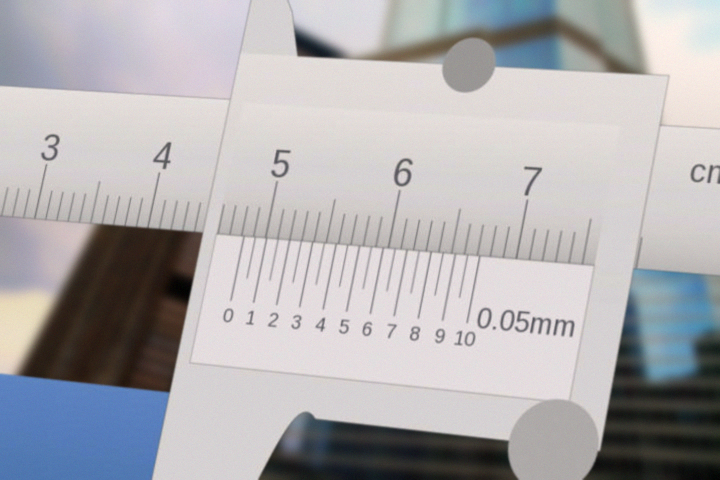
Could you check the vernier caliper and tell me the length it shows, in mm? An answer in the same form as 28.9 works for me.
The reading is 48.2
